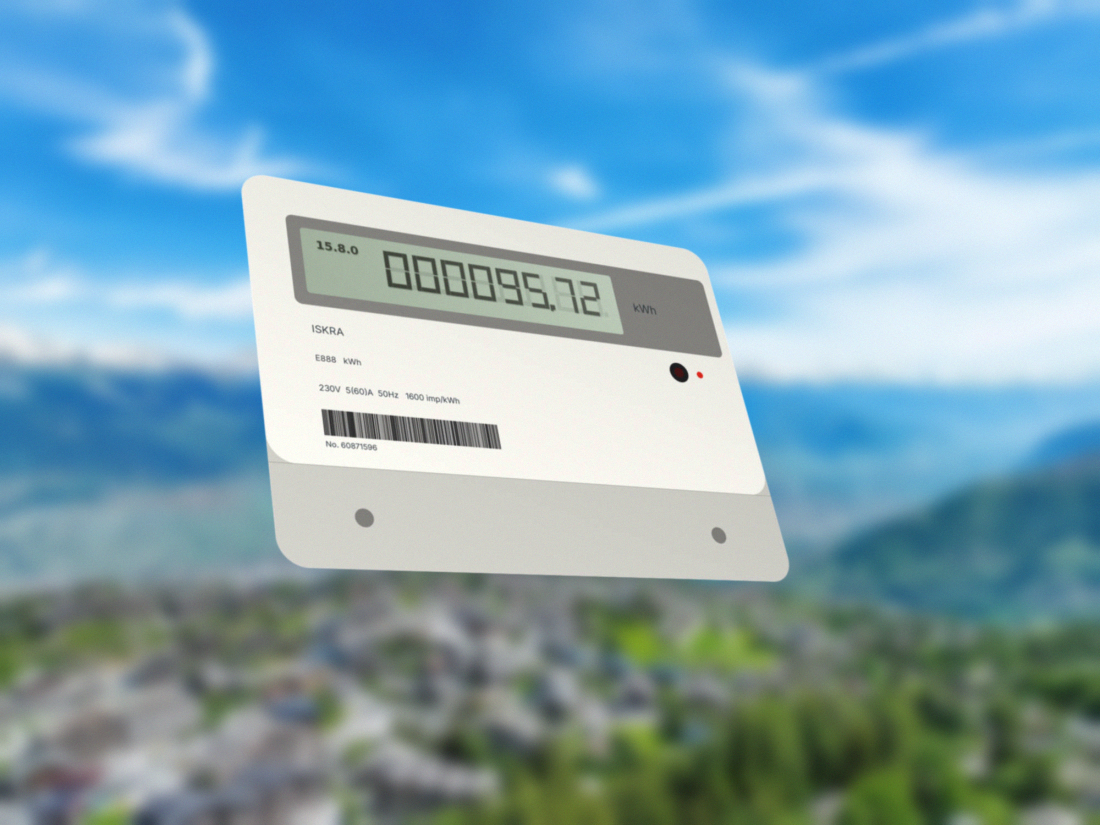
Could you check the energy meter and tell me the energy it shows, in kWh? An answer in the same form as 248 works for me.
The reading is 95.72
